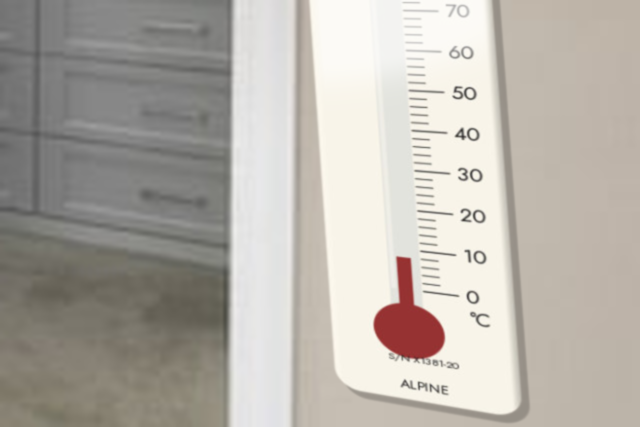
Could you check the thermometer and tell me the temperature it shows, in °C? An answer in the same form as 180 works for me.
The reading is 8
